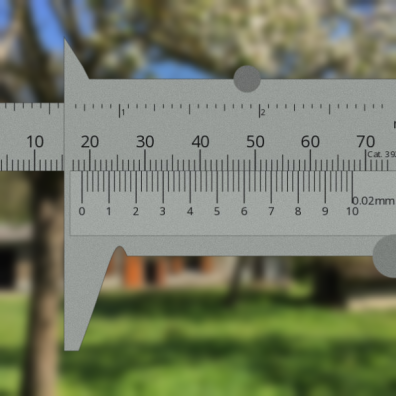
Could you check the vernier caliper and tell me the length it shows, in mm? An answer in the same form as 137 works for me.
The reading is 18.6
